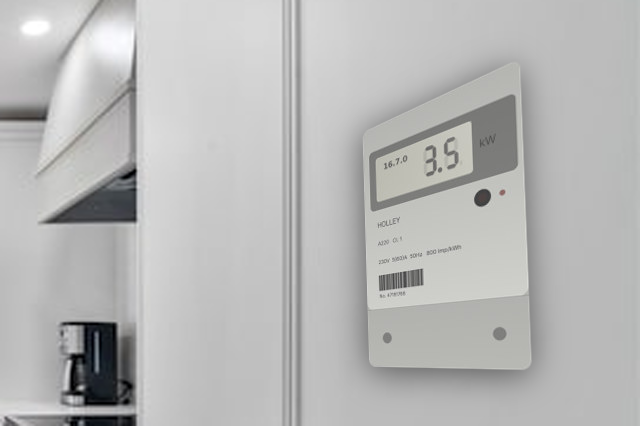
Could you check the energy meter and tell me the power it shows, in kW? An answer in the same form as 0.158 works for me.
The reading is 3.5
